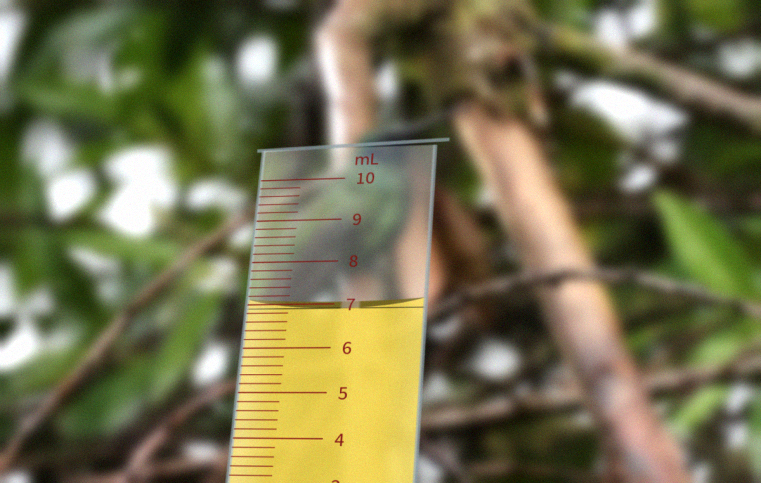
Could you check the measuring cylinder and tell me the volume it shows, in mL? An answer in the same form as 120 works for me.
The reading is 6.9
